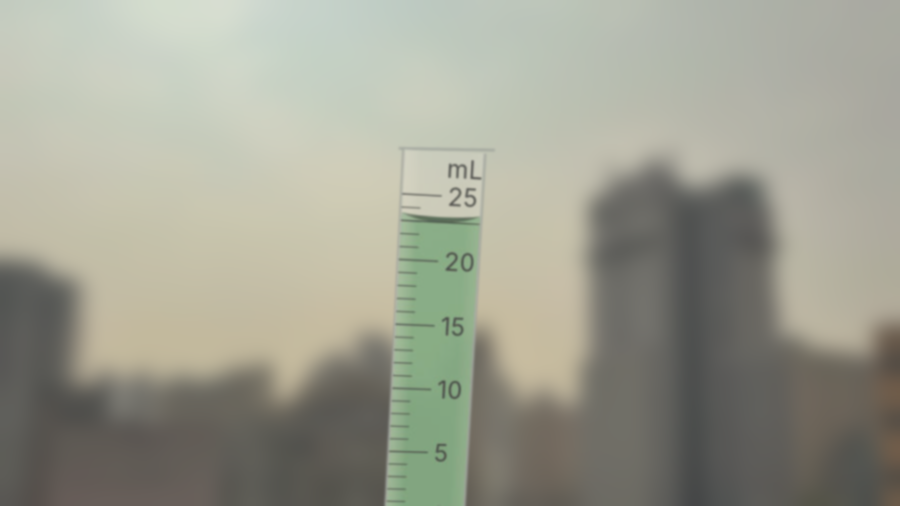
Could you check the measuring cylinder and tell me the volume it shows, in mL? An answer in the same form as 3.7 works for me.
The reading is 23
